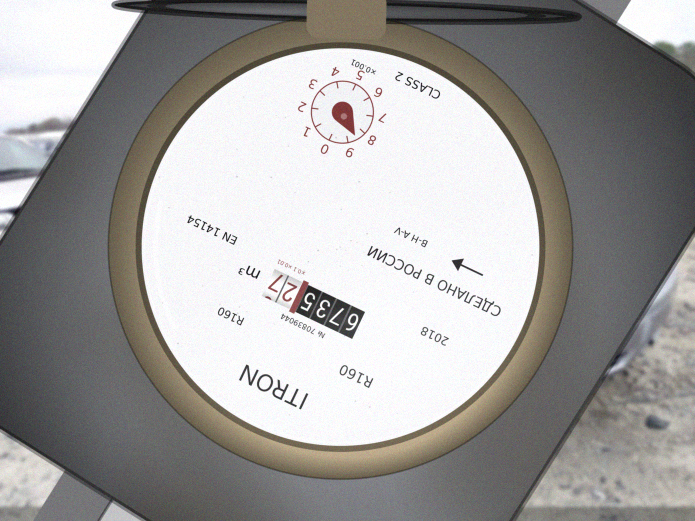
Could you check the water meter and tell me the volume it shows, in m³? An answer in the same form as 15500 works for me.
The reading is 6735.268
